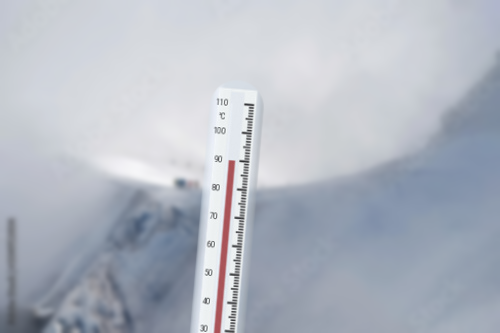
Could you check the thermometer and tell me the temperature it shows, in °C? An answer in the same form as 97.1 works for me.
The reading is 90
